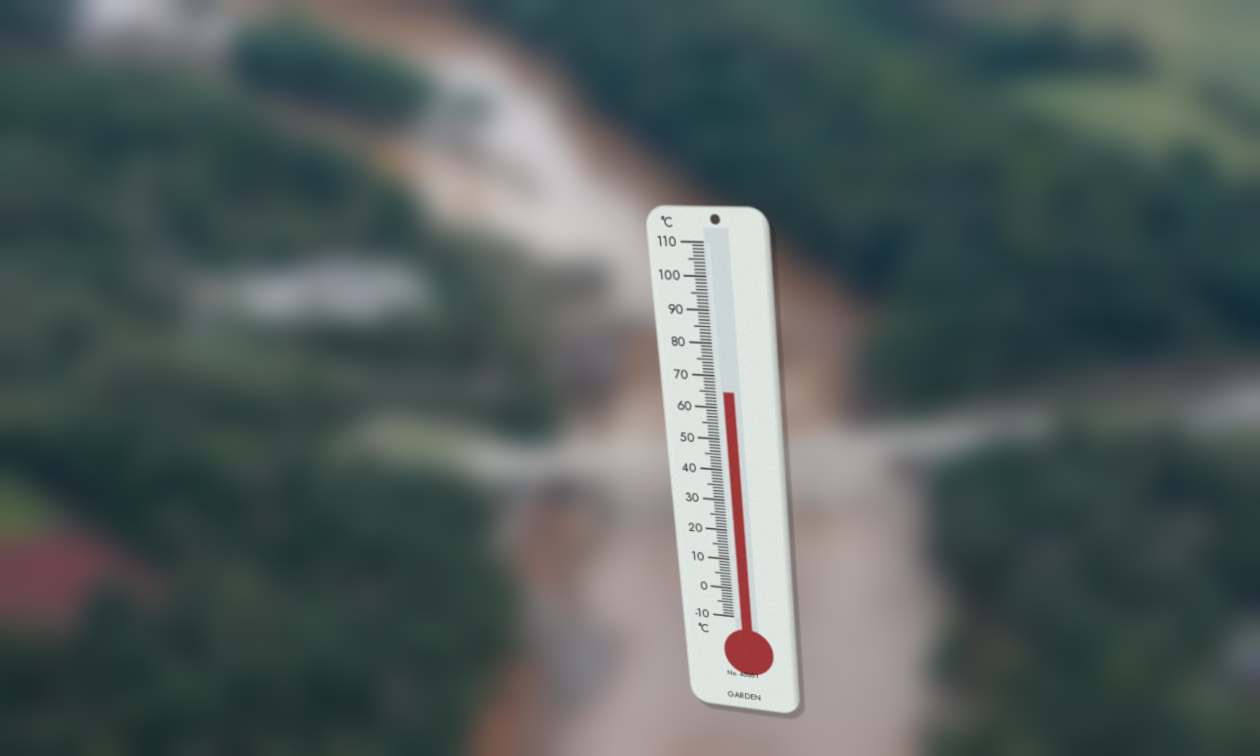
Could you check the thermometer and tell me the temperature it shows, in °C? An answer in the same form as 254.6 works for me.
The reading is 65
